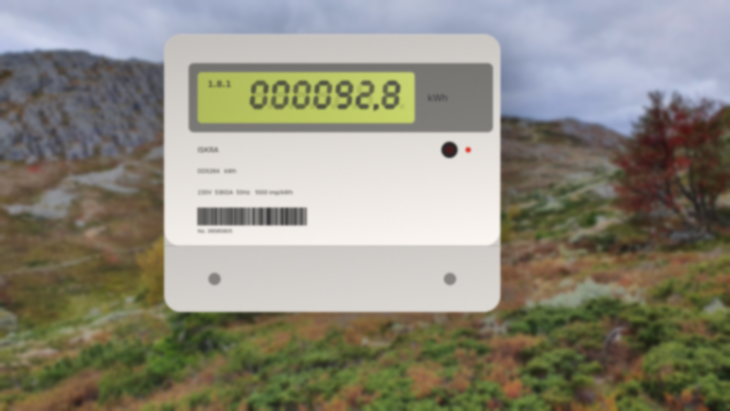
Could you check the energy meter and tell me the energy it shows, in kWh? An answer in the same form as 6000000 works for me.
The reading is 92.8
